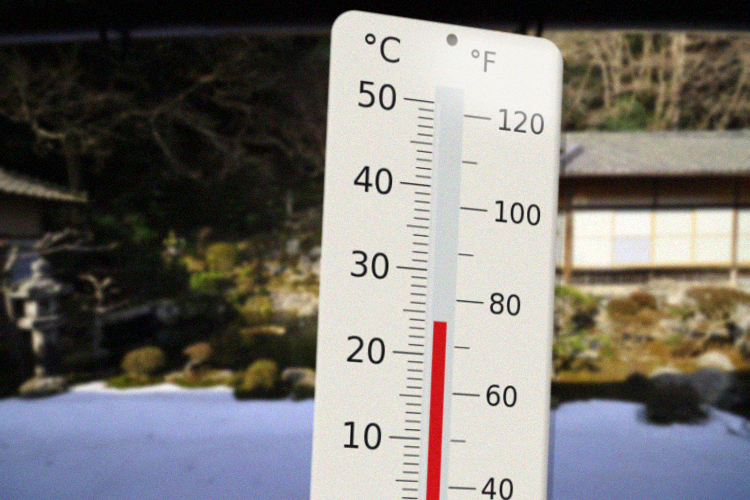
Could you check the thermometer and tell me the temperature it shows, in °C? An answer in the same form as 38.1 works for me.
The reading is 24
